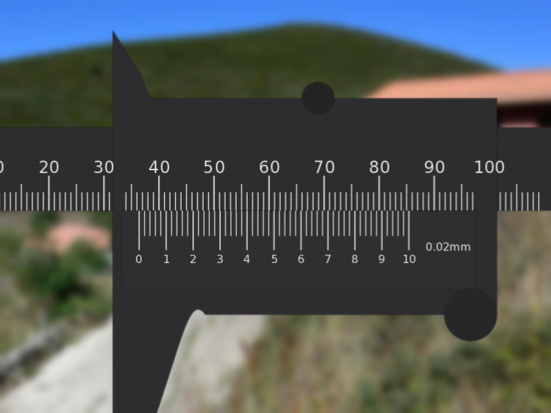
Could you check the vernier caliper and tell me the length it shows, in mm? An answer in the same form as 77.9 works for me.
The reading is 36.4
